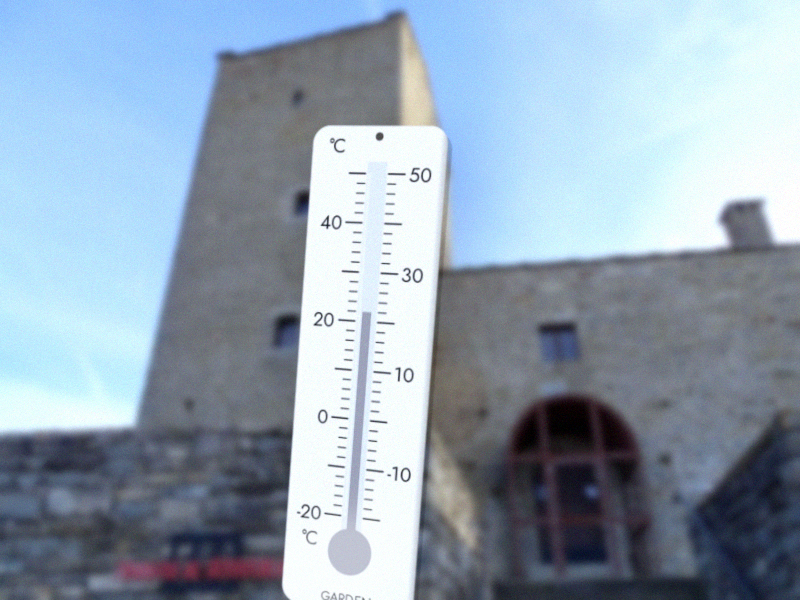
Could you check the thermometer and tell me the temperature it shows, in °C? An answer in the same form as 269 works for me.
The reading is 22
